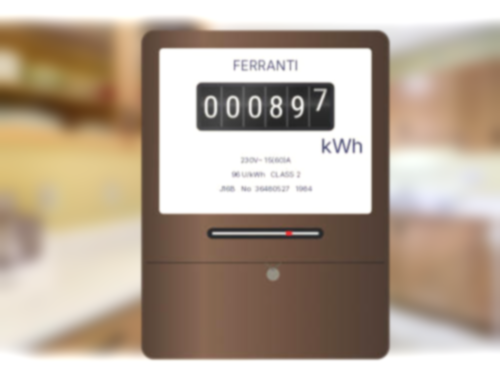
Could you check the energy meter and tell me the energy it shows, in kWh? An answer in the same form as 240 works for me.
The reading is 897
